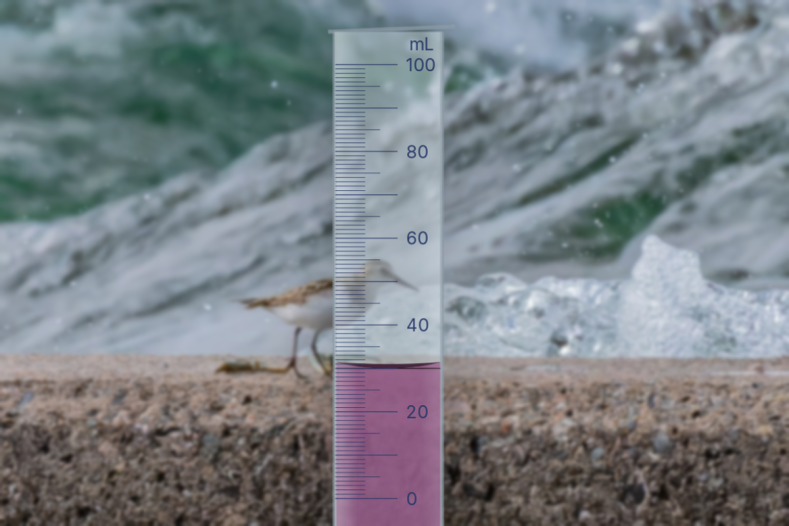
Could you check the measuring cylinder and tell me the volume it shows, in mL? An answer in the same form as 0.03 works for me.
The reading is 30
